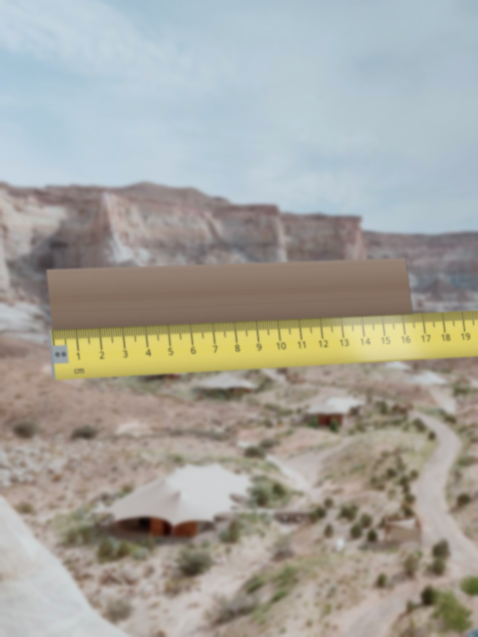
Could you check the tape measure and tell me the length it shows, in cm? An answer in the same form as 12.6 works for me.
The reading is 16.5
